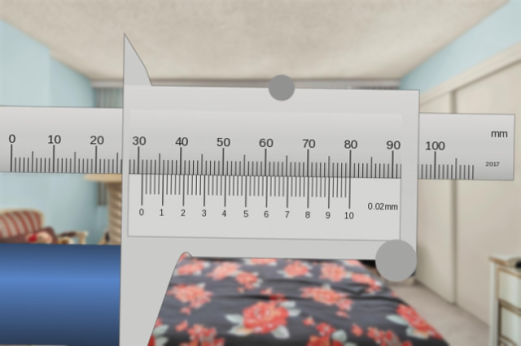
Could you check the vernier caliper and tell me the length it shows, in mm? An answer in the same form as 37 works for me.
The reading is 31.0
